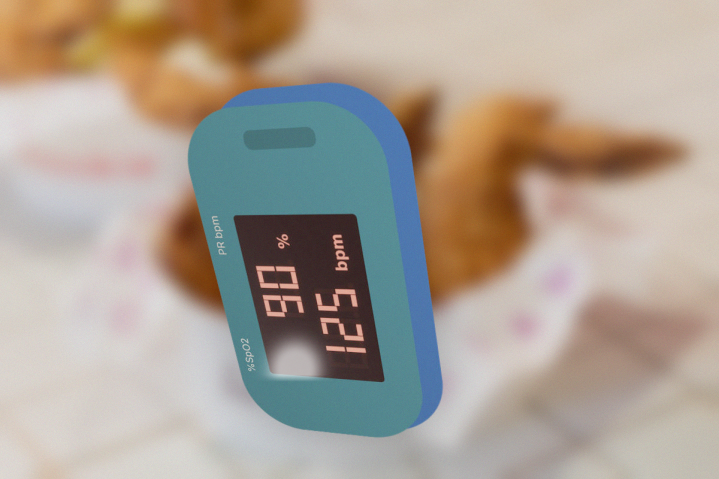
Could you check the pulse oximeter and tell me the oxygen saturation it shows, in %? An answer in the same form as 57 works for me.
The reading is 90
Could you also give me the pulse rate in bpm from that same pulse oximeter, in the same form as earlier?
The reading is 125
